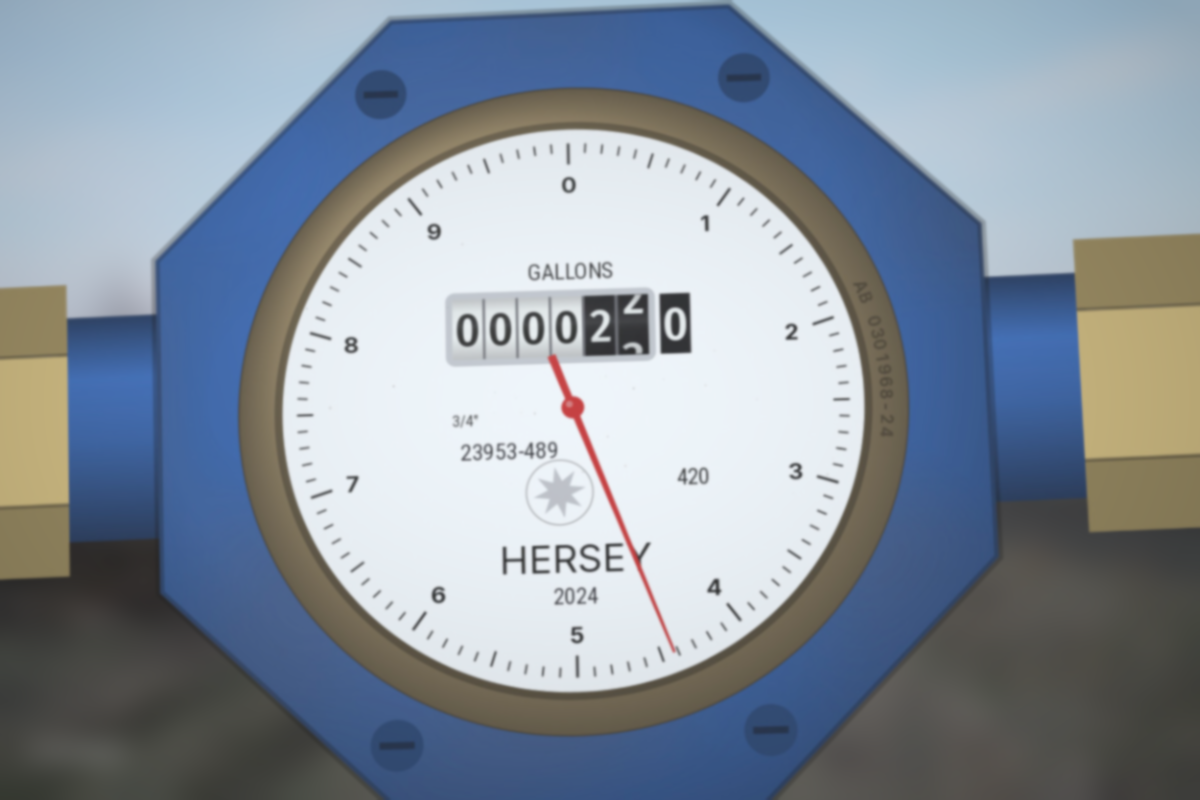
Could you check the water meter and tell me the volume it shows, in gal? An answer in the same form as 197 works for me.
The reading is 224.4
